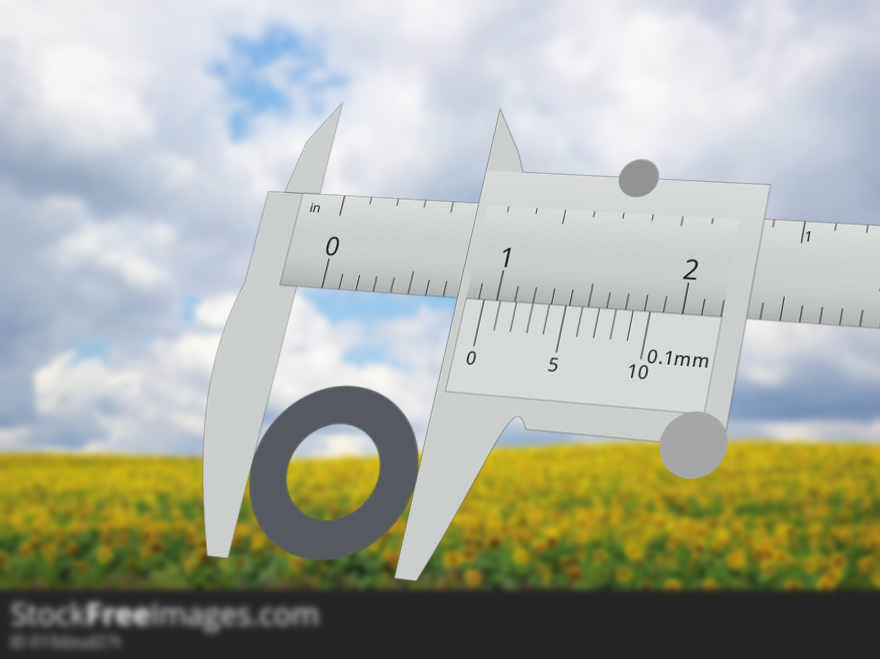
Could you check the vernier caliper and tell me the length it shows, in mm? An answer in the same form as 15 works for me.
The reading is 9.3
